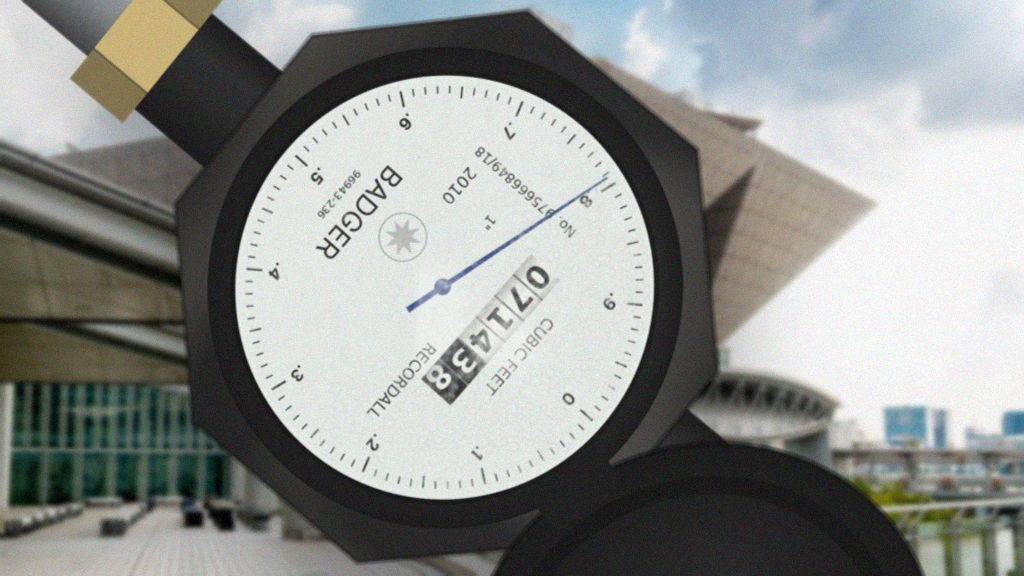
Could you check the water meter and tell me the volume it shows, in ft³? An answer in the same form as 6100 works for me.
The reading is 71437.79
